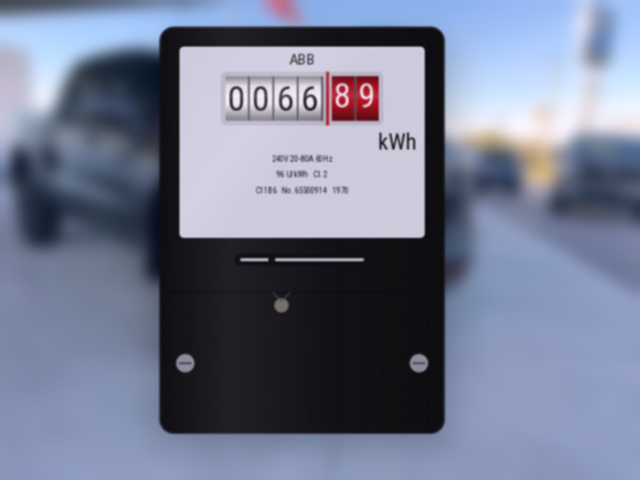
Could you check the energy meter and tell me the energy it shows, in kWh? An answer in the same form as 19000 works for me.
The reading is 66.89
